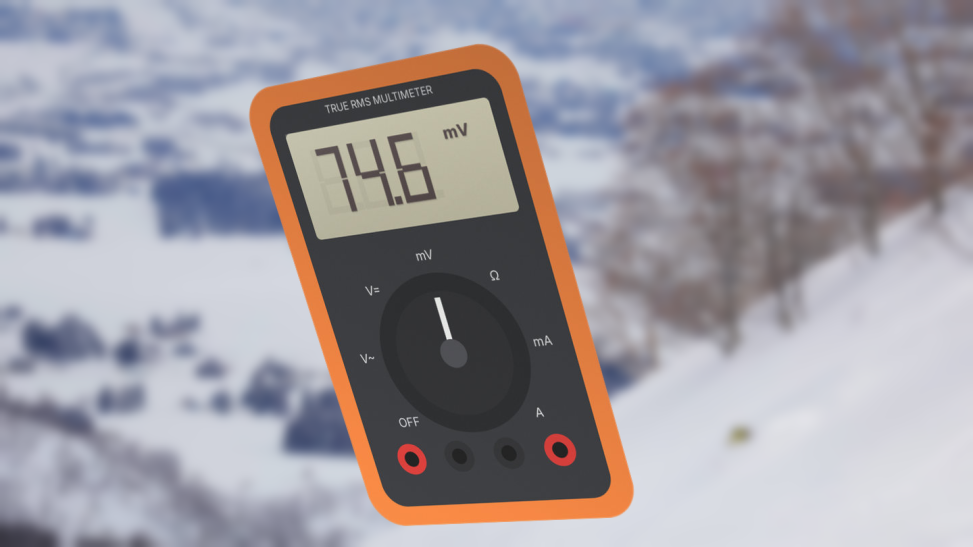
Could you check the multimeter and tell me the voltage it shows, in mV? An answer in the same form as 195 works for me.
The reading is 74.6
